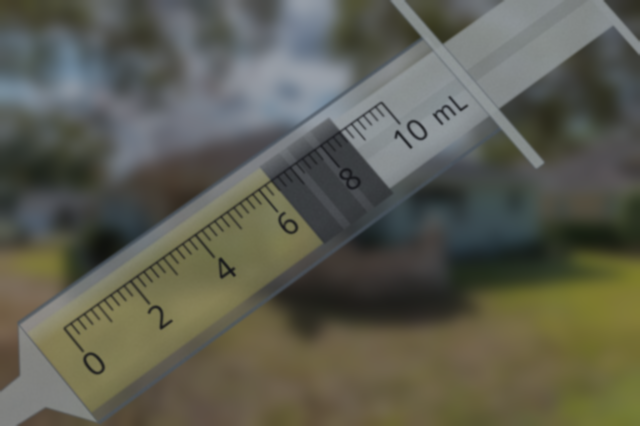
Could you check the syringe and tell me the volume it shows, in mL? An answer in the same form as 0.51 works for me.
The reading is 6.4
